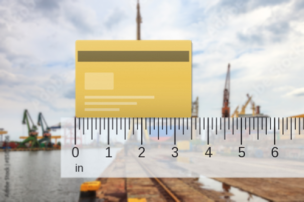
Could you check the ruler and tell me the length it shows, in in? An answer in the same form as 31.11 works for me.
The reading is 3.5
